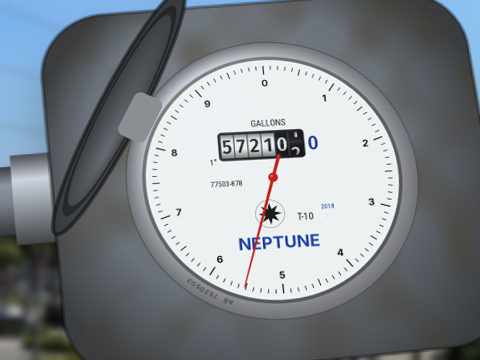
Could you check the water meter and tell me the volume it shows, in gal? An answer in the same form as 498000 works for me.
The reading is 5721015.5
